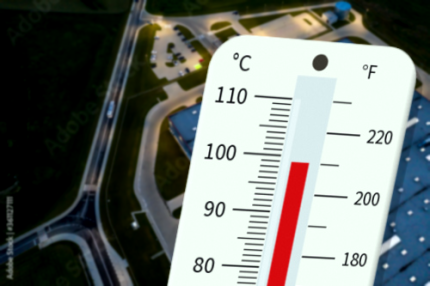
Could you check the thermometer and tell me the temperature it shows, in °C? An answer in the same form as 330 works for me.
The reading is 99
